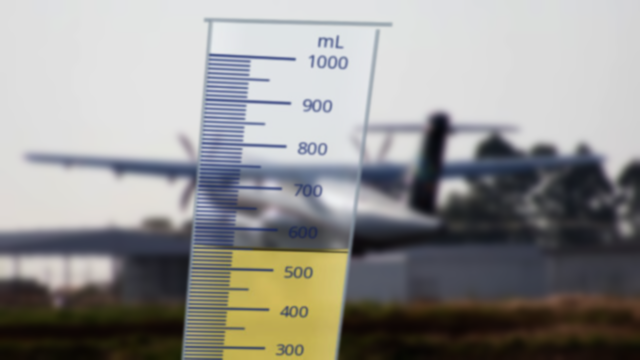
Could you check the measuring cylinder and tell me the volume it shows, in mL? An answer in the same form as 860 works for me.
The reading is 550
